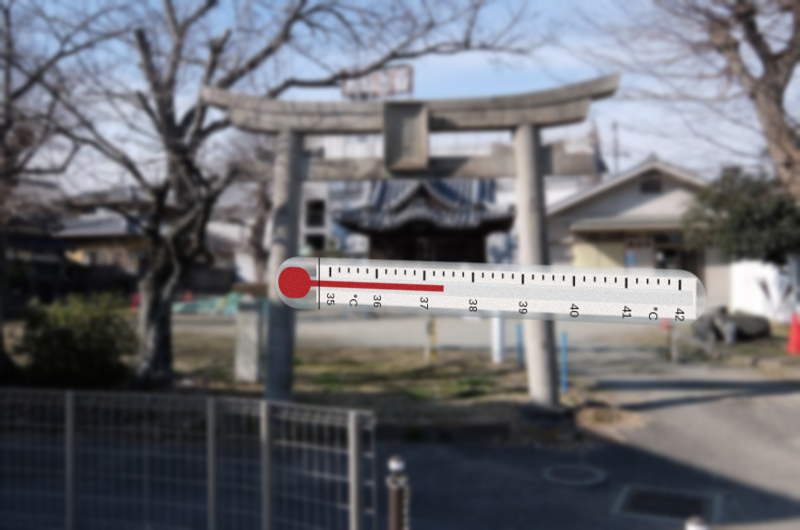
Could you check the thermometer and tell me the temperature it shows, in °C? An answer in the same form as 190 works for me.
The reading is 37.4
